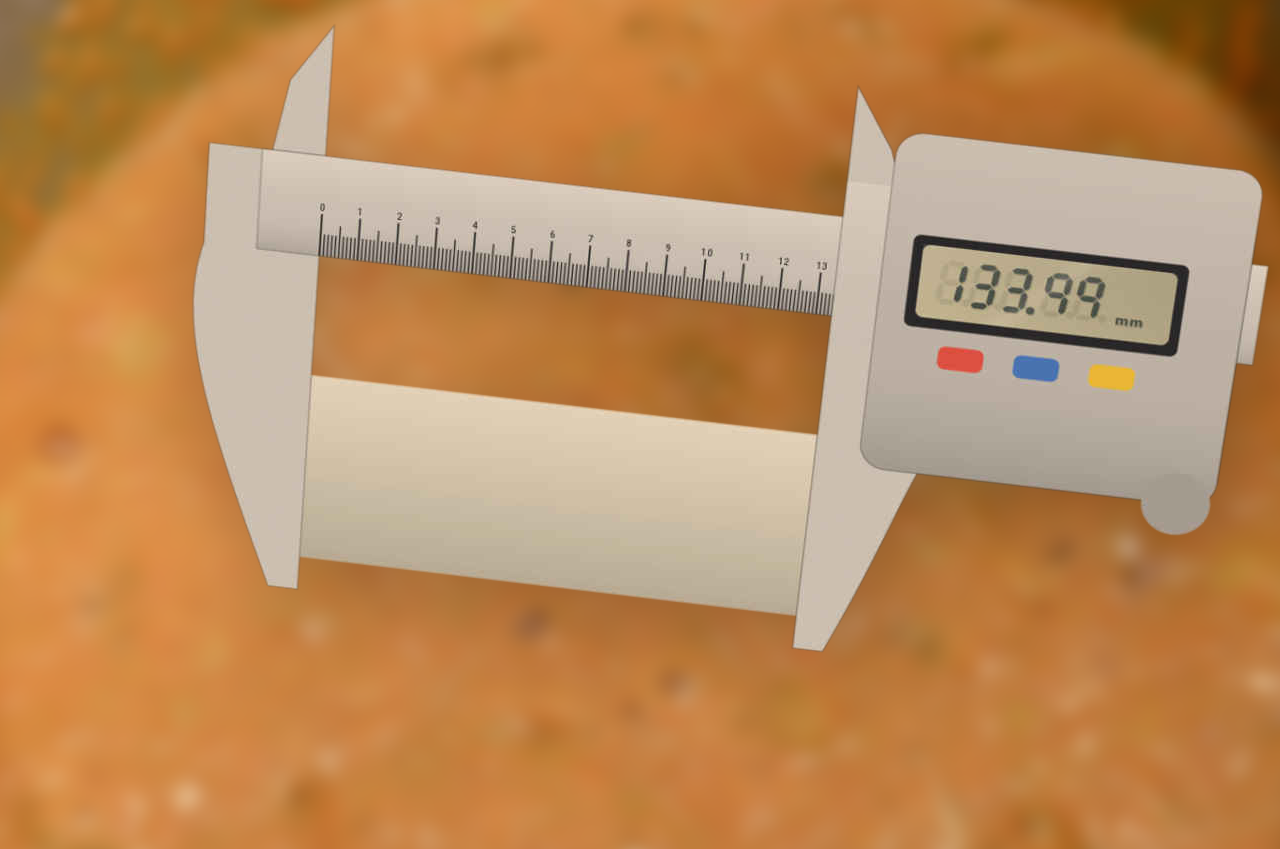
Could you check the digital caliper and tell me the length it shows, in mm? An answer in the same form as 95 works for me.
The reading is 133.99
